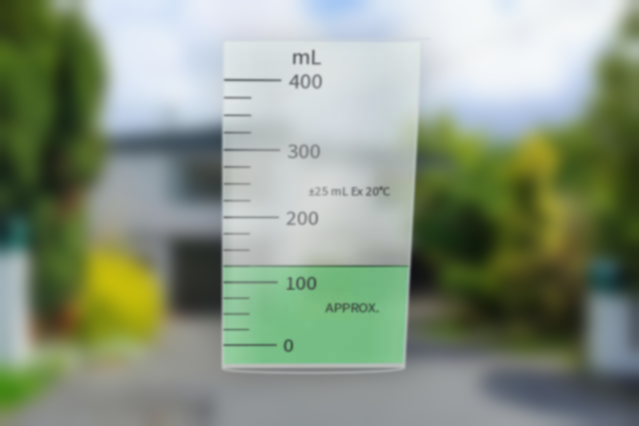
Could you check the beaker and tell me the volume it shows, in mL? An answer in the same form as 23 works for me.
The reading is 125
